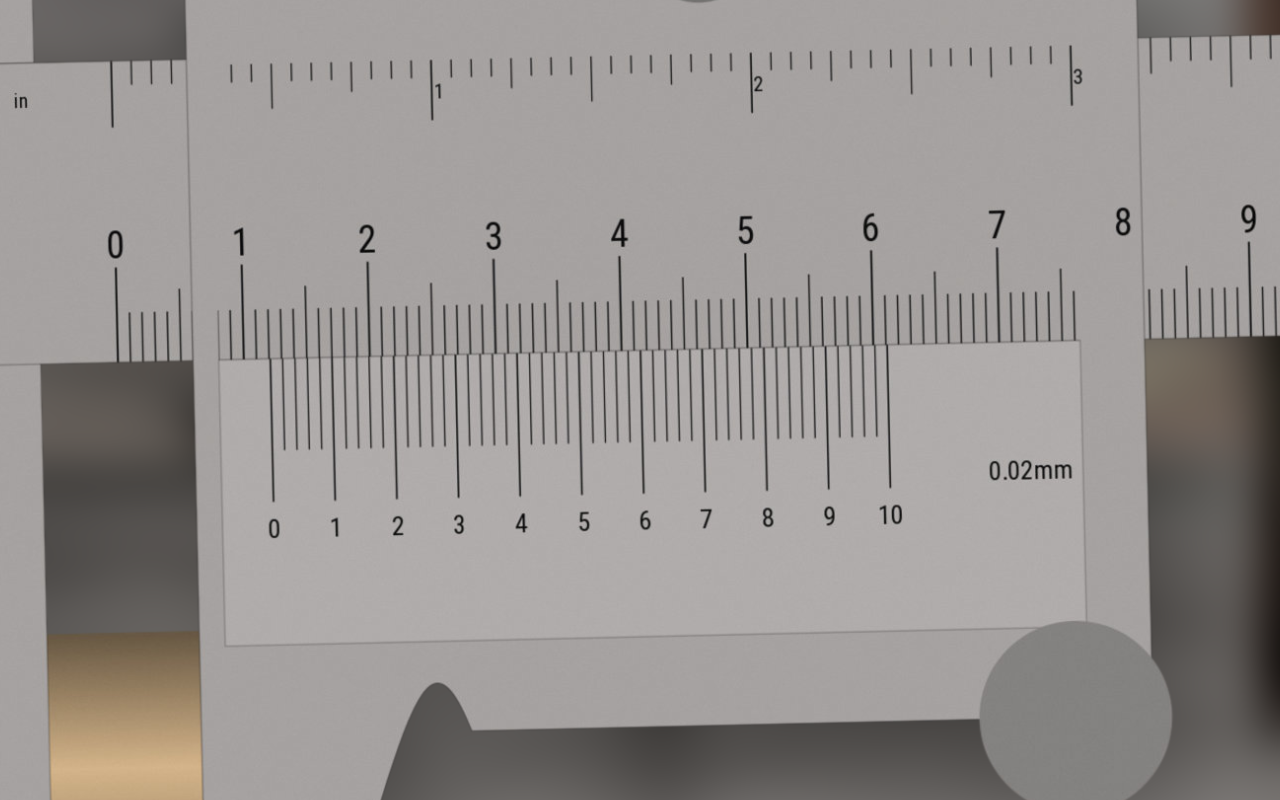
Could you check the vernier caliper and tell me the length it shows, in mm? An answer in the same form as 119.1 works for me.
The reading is 12.1
